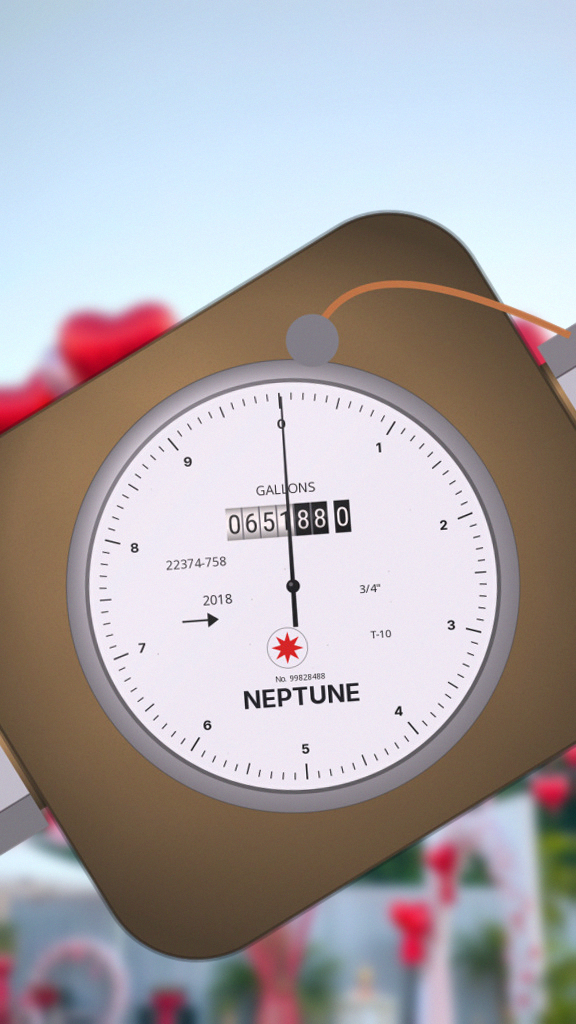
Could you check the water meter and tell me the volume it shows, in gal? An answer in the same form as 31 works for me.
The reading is 651880.0
